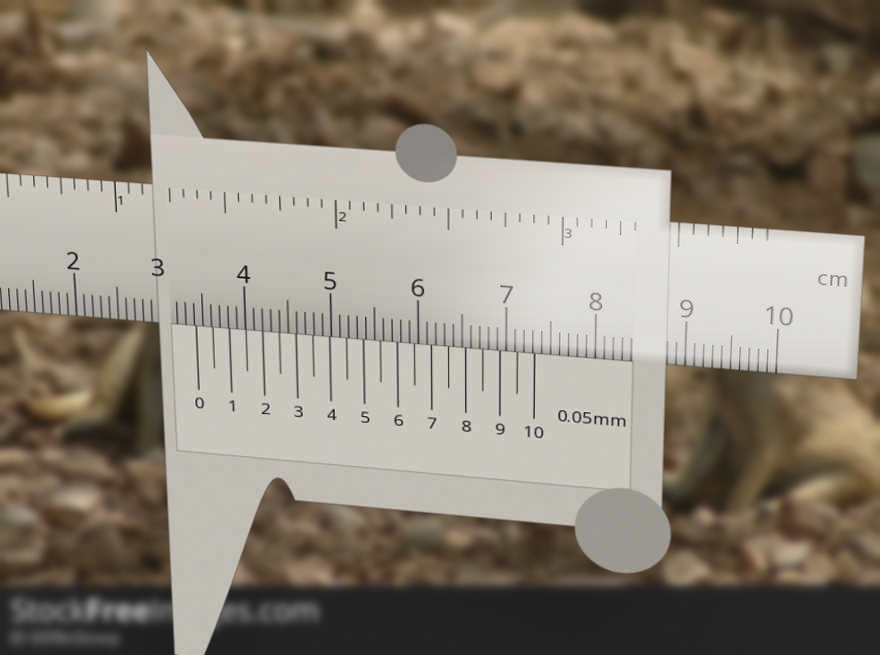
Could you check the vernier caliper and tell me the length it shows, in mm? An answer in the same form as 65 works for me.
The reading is 34.2
